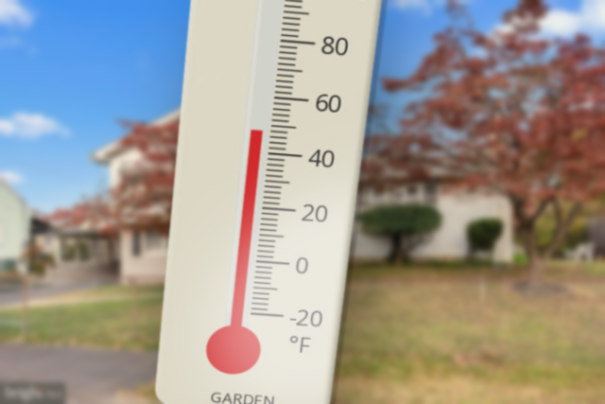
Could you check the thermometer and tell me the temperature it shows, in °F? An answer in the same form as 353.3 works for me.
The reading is 48
